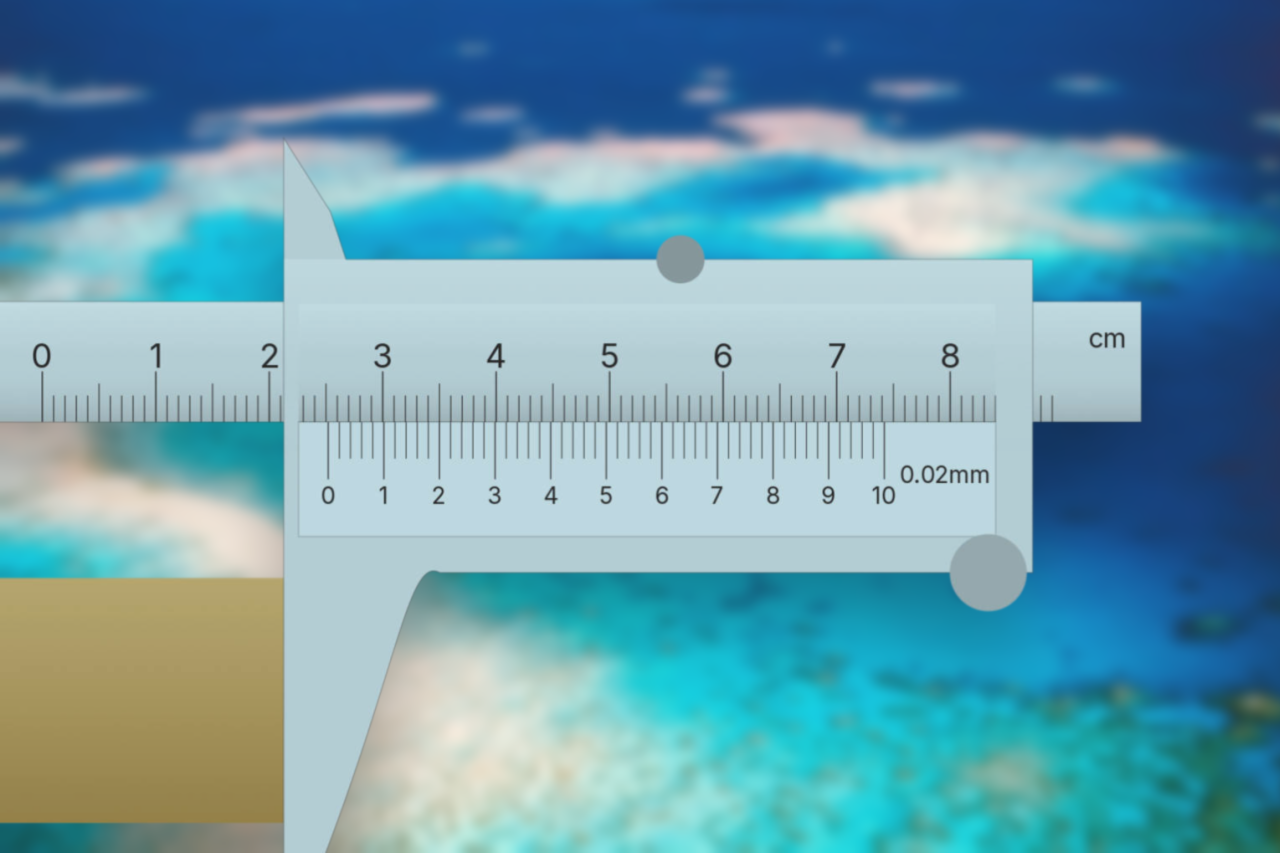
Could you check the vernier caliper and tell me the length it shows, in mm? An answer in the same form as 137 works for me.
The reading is 25.2
